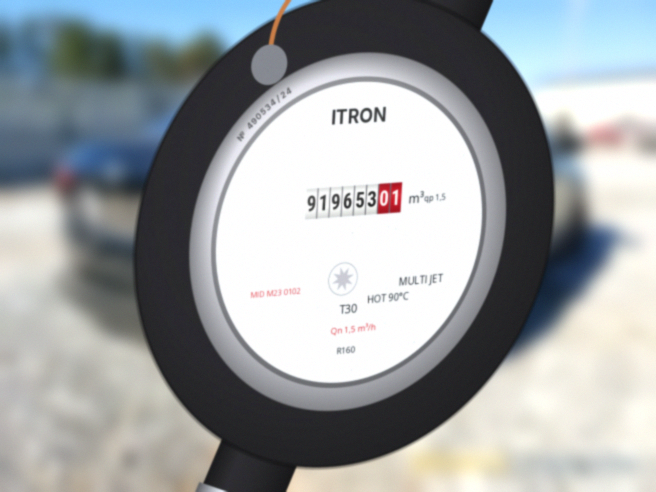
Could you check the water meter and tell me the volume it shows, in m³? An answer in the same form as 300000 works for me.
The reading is 919653.01
